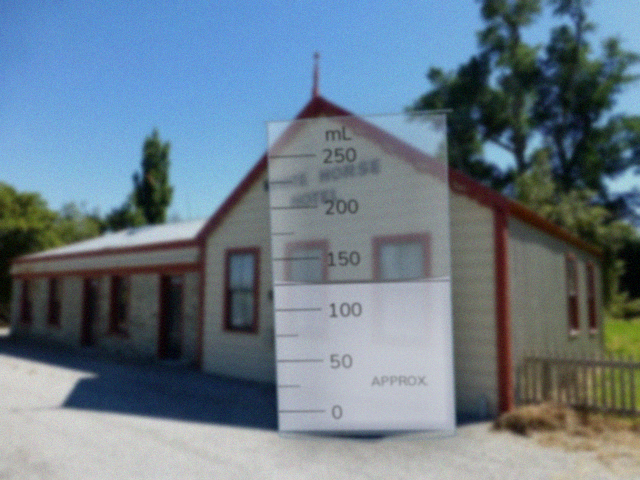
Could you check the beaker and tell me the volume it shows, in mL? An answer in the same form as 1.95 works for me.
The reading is 125
